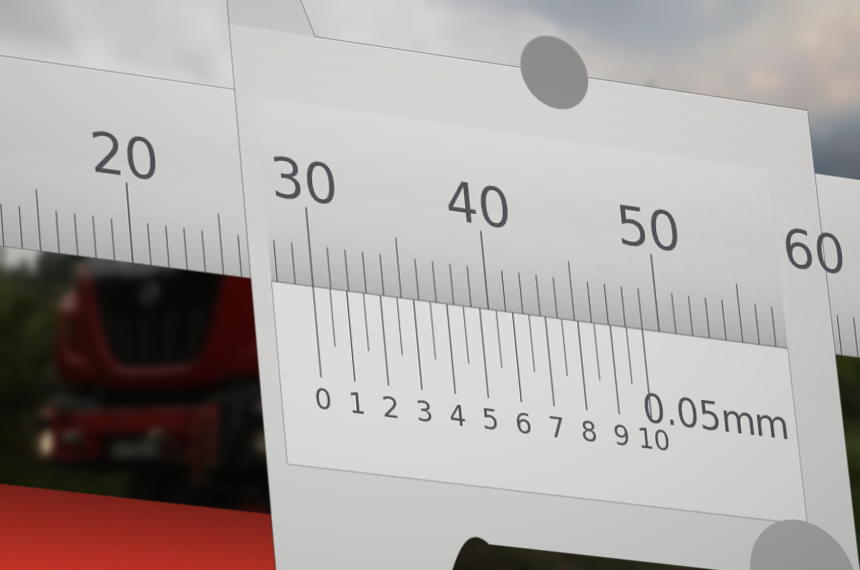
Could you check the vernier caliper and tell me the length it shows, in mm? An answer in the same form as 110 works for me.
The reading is 30.0
